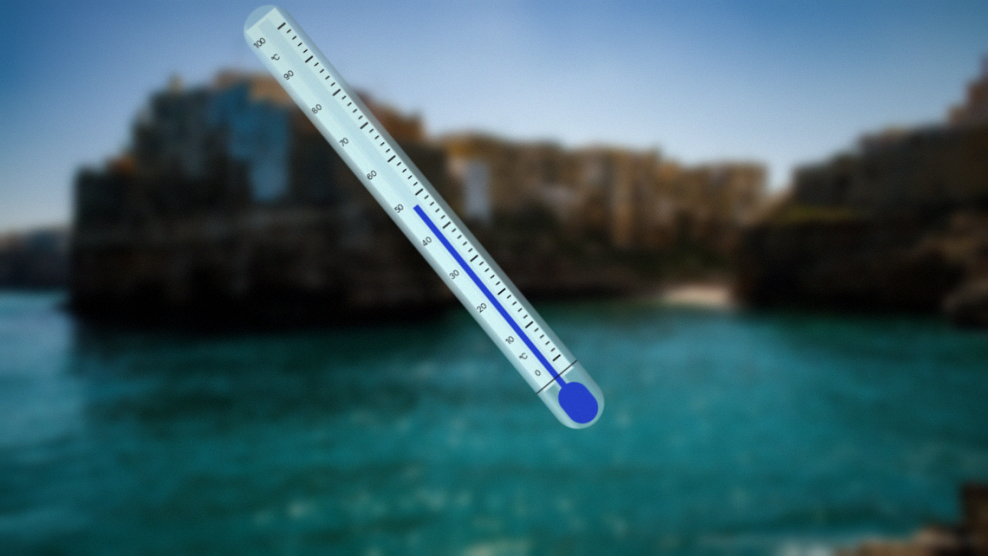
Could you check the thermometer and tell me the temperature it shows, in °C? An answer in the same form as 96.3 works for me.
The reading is 48
